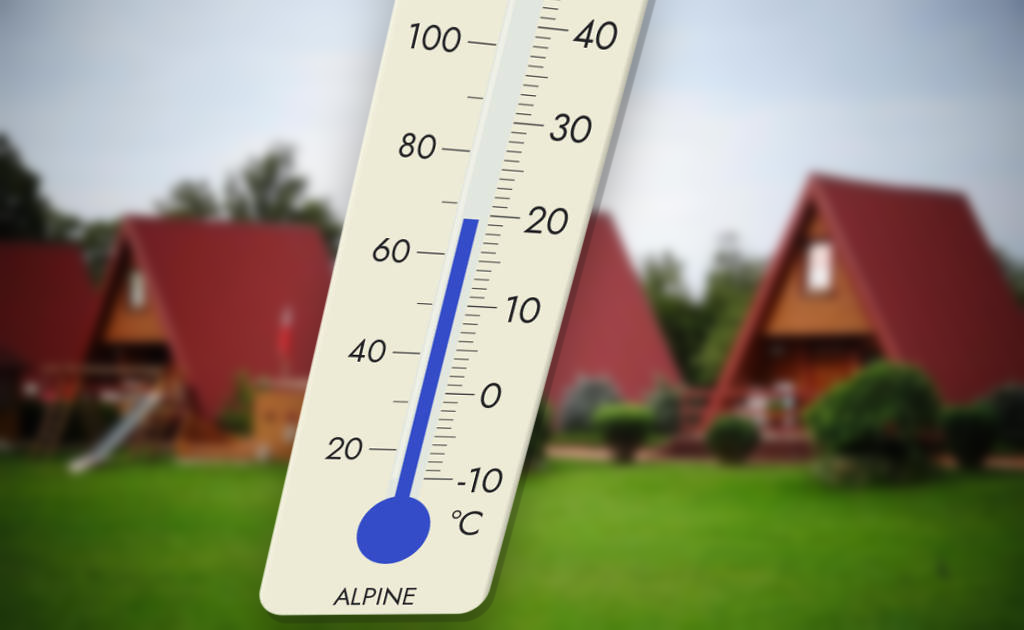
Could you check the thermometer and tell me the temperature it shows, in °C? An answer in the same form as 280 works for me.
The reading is 19.5
